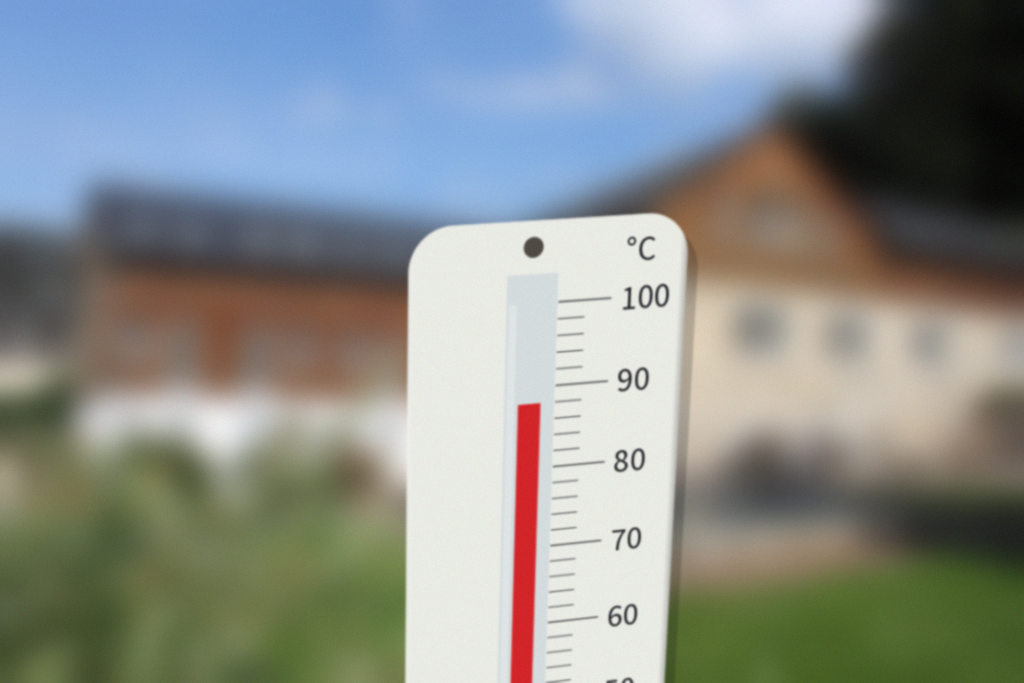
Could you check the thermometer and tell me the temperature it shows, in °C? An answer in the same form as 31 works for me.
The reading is 88
